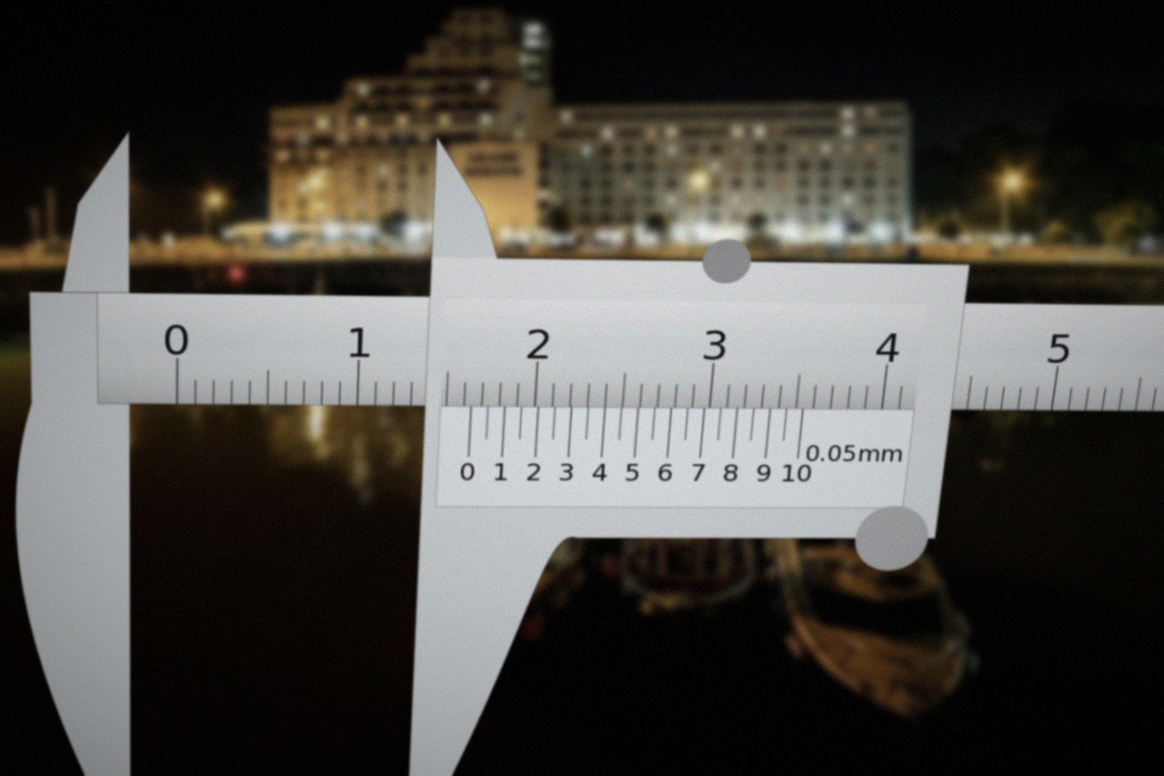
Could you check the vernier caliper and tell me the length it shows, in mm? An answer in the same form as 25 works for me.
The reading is 16.4
